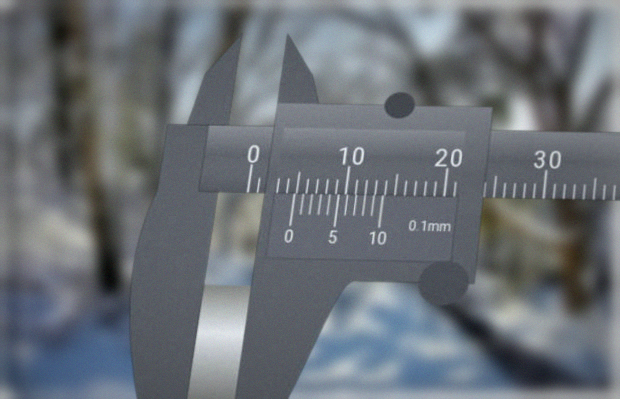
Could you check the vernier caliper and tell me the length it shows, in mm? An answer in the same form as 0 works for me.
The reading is 4.8
